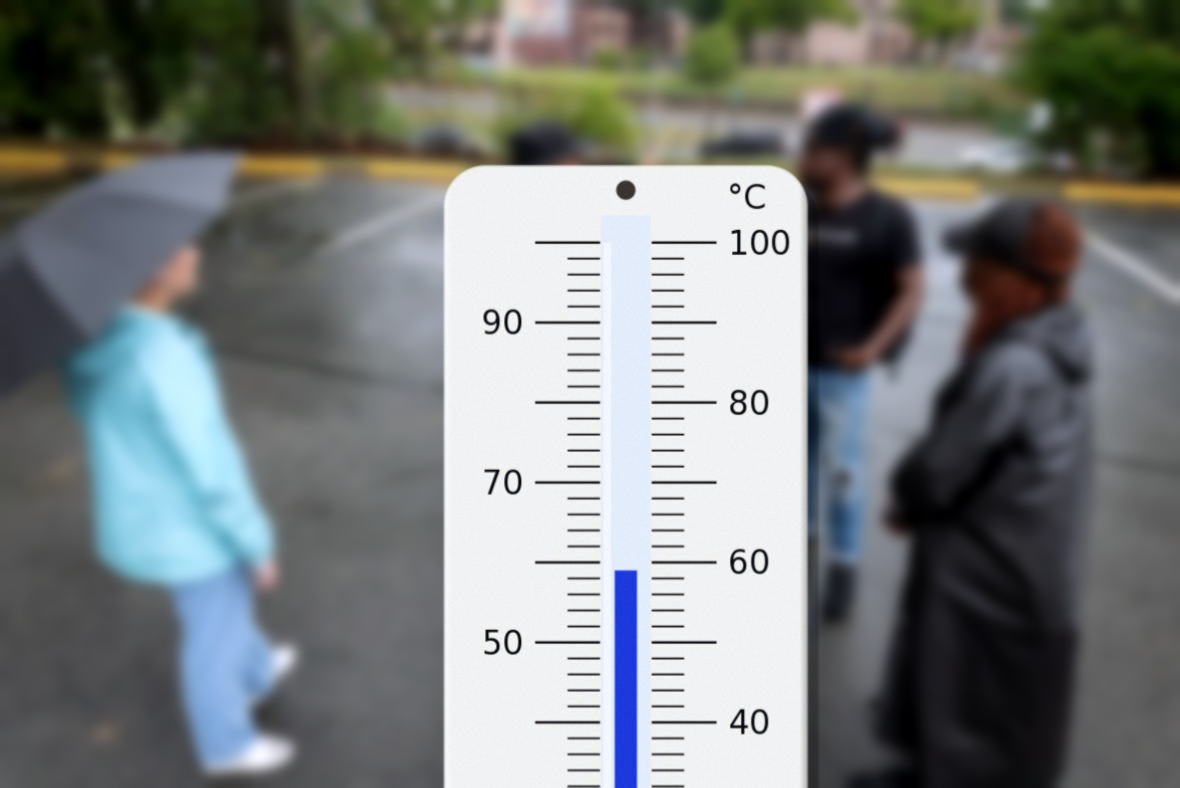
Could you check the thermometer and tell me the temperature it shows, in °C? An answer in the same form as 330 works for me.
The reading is 59
